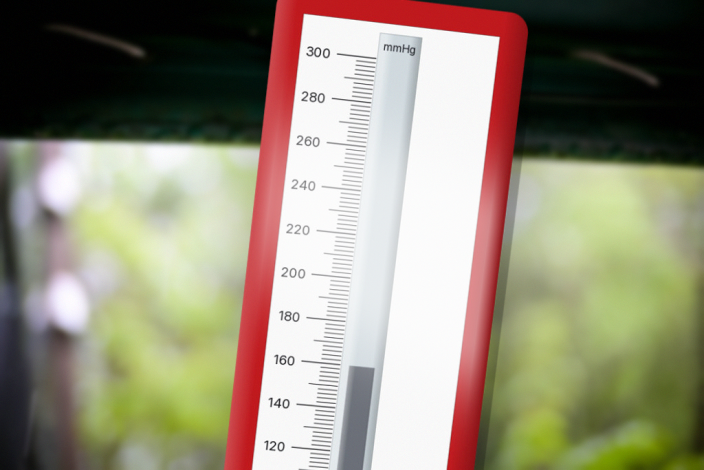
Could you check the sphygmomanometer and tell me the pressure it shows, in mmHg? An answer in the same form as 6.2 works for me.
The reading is 160
